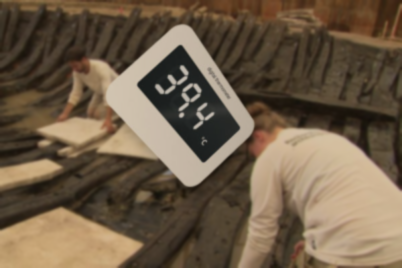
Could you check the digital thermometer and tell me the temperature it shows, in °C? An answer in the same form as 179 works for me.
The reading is 39.4
